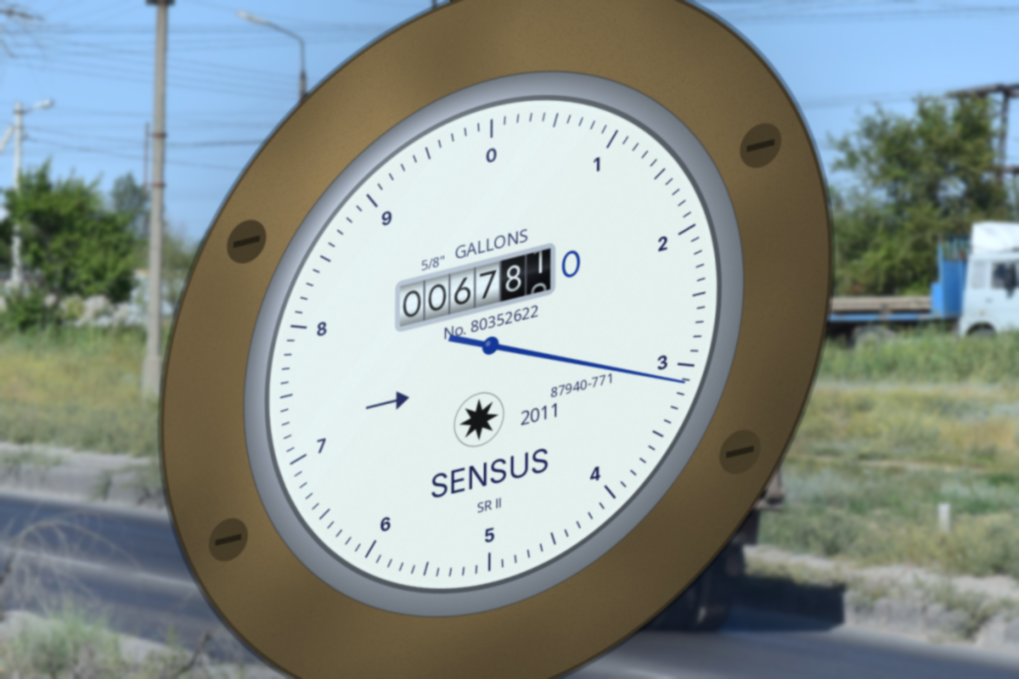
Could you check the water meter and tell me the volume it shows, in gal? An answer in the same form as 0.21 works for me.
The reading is 67813.1
